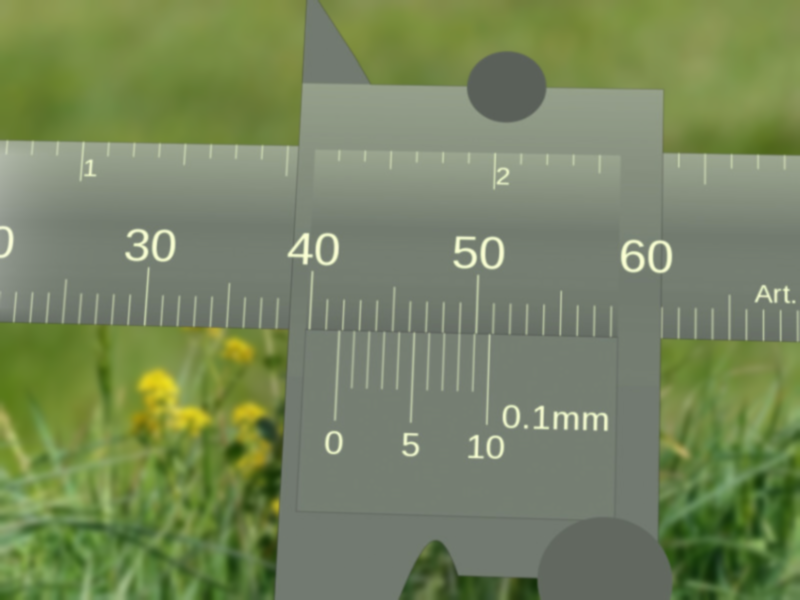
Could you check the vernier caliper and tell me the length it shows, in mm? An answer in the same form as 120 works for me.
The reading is 41.8
